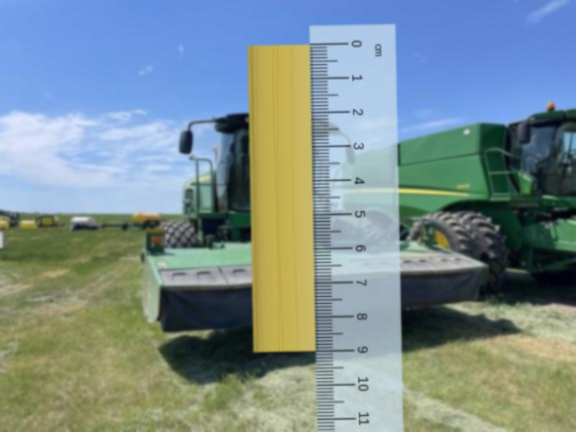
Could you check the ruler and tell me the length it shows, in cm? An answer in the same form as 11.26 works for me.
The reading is 9
